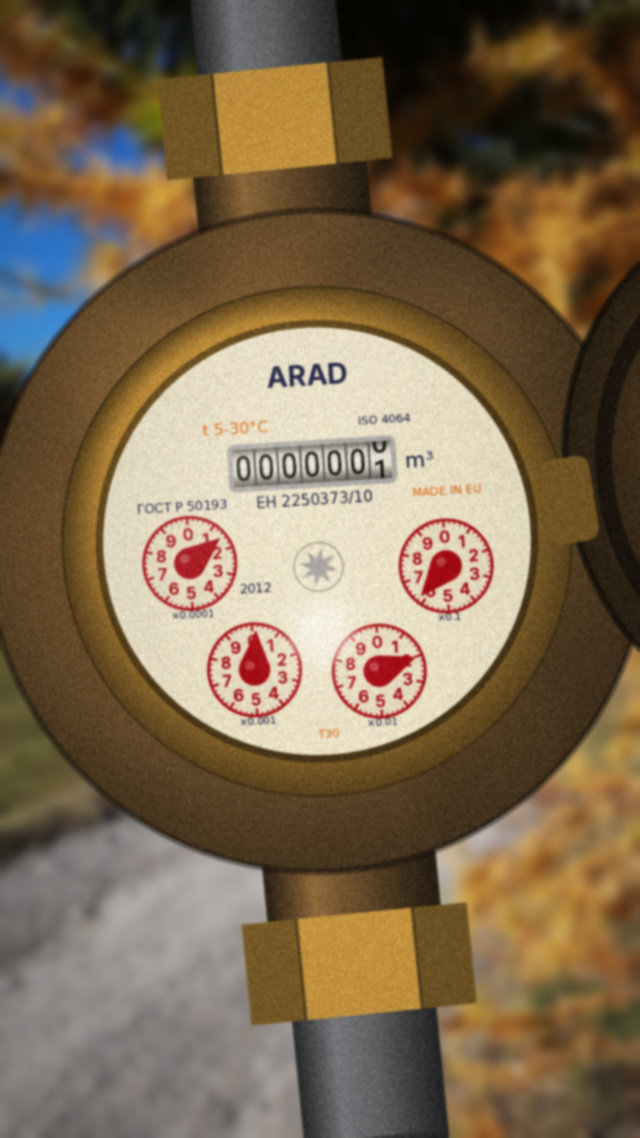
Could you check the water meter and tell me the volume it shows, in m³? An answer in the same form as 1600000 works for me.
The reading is 0.6201
